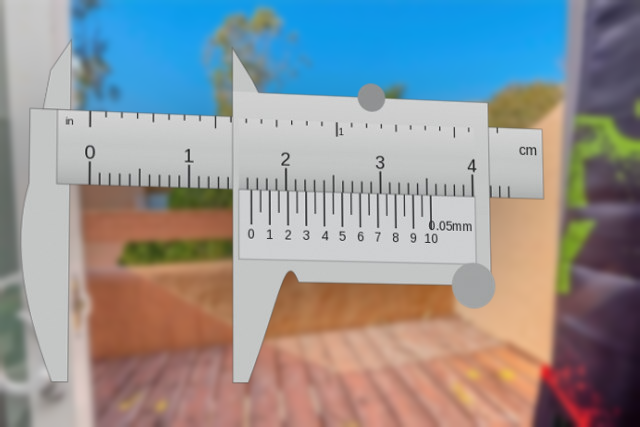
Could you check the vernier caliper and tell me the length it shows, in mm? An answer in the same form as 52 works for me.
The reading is 16.4
